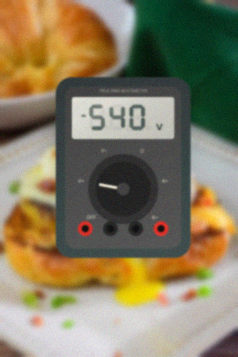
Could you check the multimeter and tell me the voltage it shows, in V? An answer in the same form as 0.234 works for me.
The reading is -540
